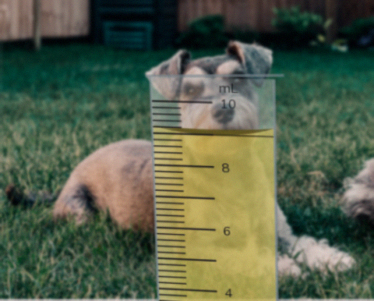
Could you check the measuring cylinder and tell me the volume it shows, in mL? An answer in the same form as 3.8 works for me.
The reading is 9
